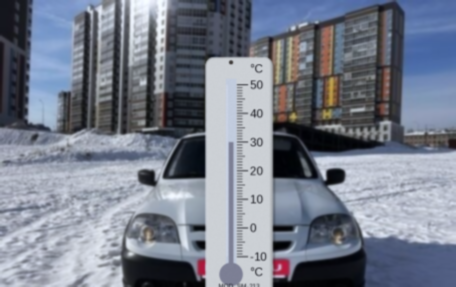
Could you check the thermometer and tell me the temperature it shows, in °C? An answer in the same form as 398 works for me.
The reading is 30
